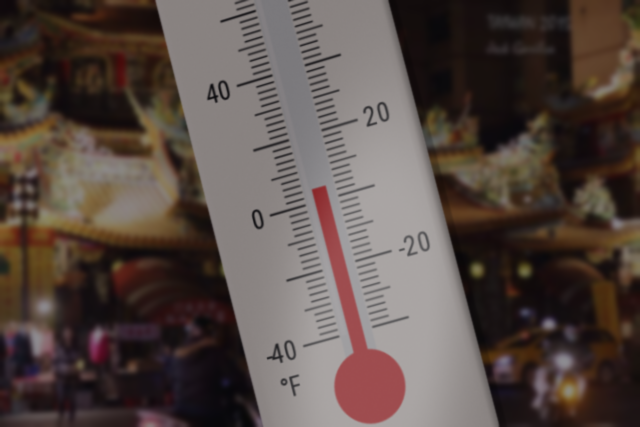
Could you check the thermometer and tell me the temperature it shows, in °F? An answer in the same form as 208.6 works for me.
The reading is 4
